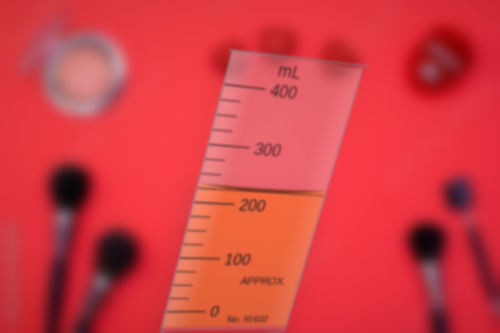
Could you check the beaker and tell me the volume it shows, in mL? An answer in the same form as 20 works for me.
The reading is 225
